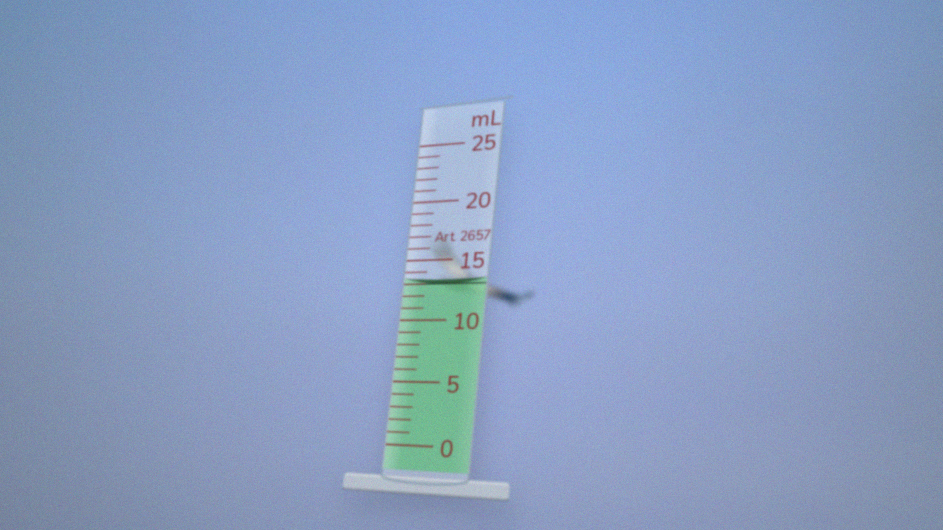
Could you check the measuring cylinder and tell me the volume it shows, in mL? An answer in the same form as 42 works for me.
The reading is 13
